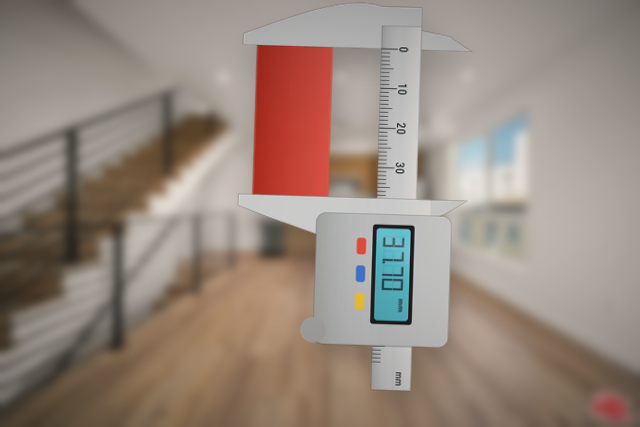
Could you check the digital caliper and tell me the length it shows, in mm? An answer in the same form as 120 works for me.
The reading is 37.70
